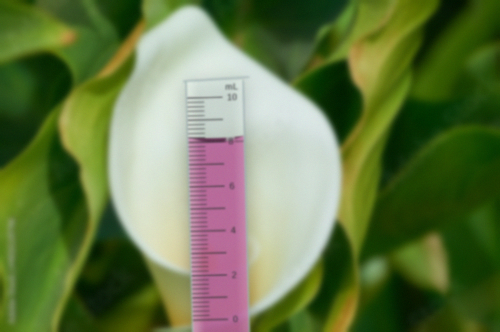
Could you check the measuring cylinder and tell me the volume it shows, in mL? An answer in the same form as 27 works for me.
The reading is 8
